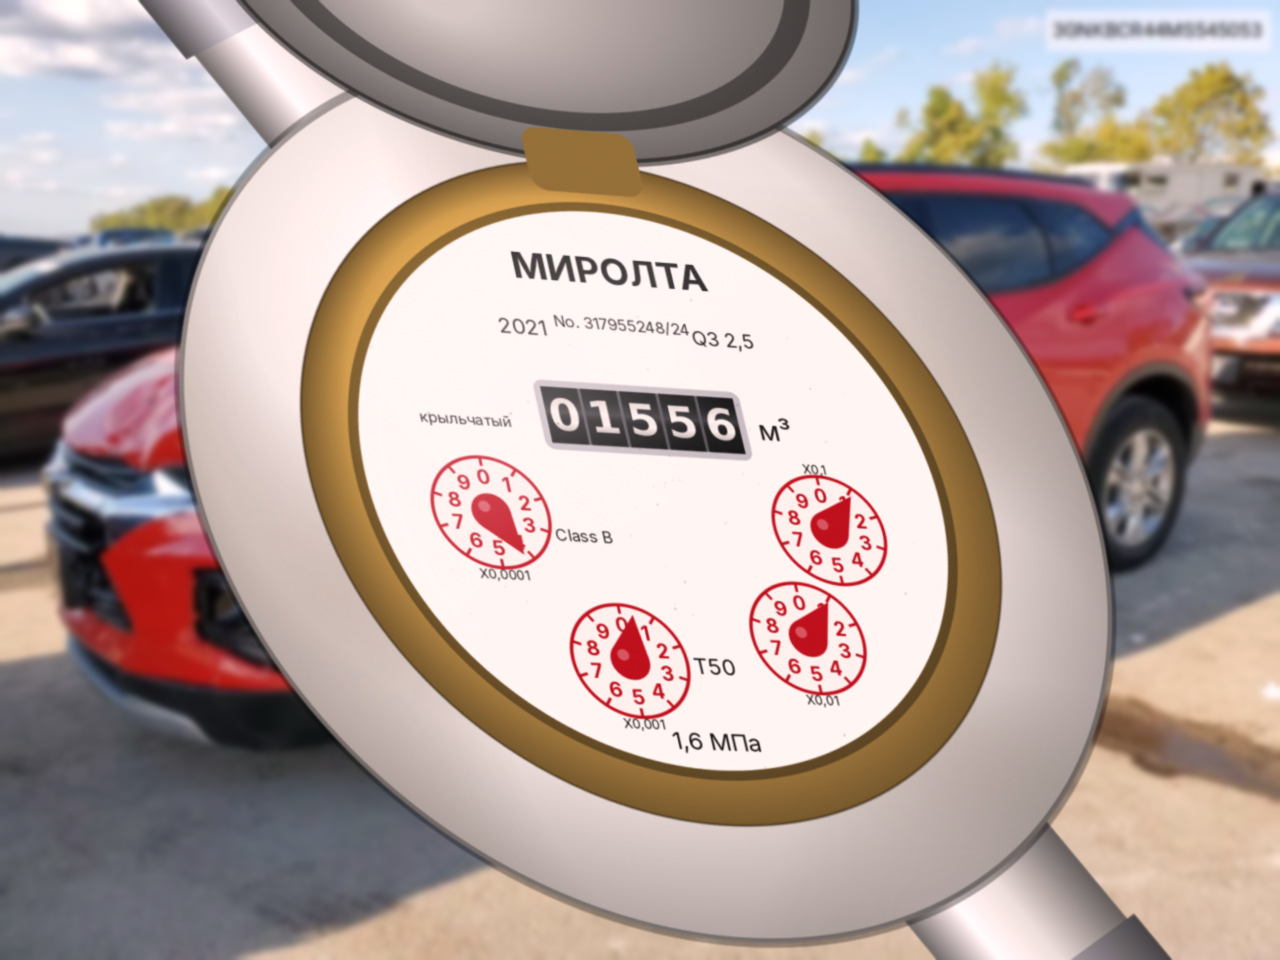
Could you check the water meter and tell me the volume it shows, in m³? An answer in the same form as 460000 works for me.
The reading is 1556.1104
